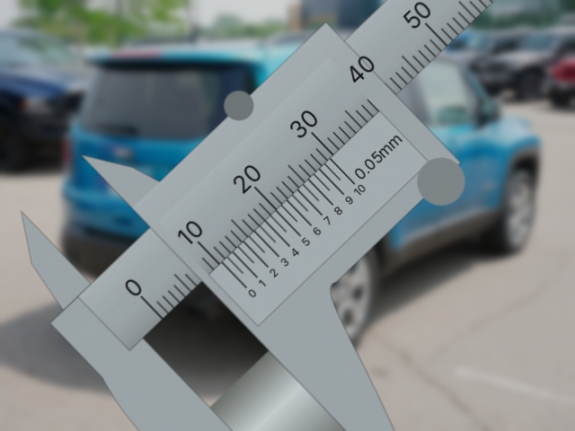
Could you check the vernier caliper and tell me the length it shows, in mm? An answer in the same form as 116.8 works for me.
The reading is 10.4
